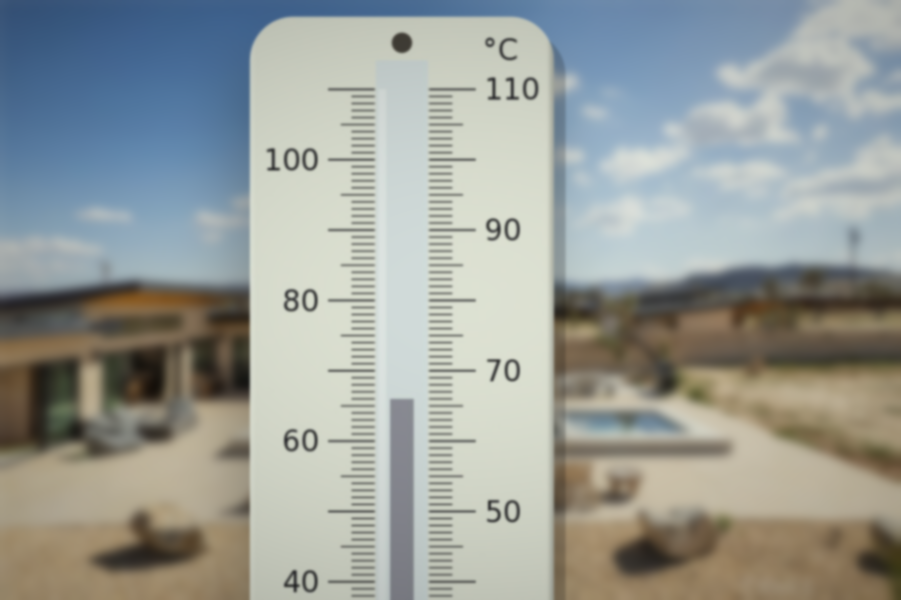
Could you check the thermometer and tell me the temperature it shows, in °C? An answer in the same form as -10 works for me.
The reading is 66
